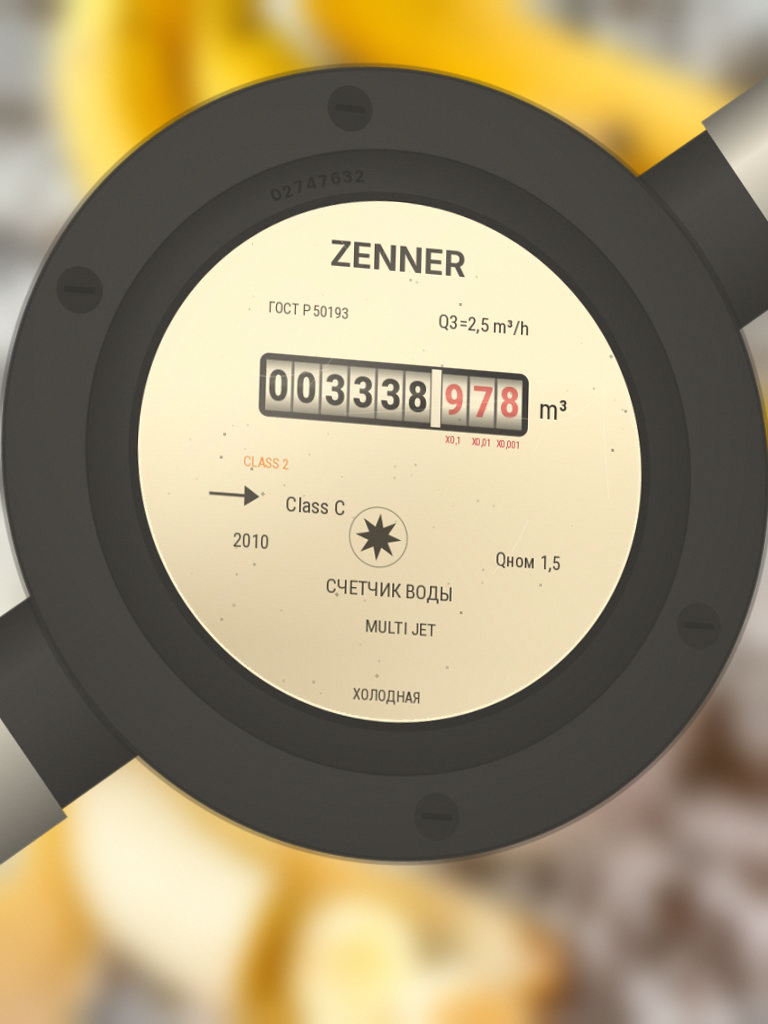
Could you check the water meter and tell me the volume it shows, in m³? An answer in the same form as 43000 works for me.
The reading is 3338.978
